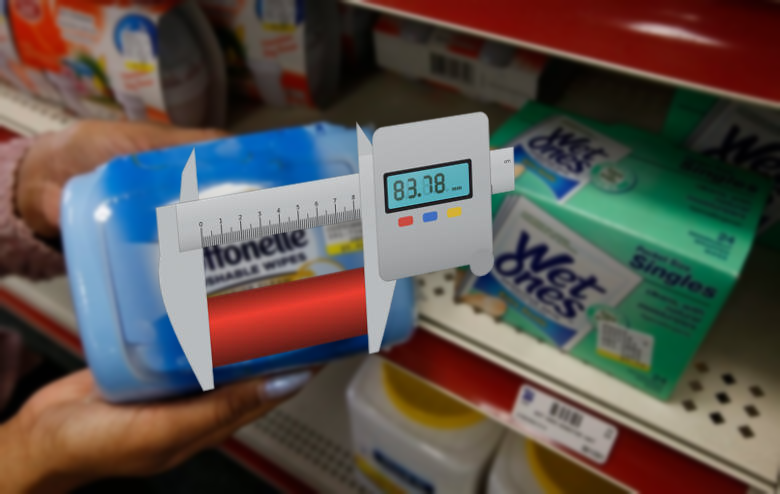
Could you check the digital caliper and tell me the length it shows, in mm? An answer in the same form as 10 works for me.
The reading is 83.78
